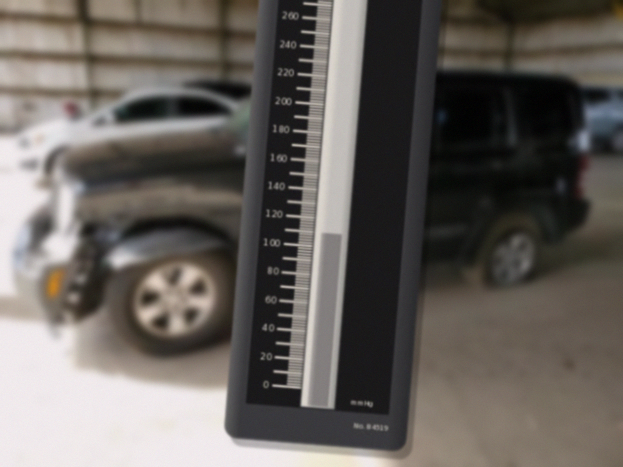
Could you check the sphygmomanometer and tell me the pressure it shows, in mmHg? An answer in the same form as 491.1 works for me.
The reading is 110
